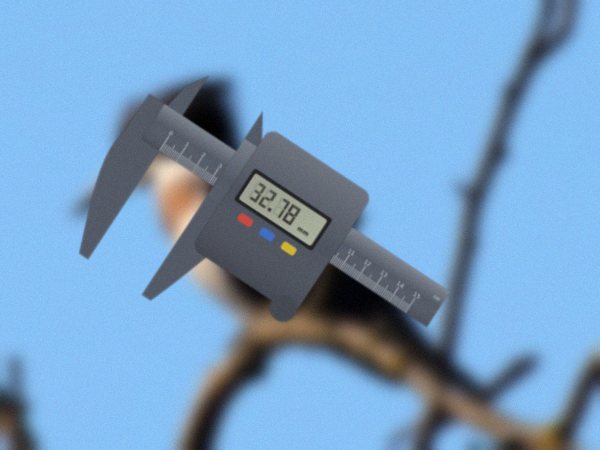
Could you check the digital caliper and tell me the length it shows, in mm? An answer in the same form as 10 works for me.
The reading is 32.78
